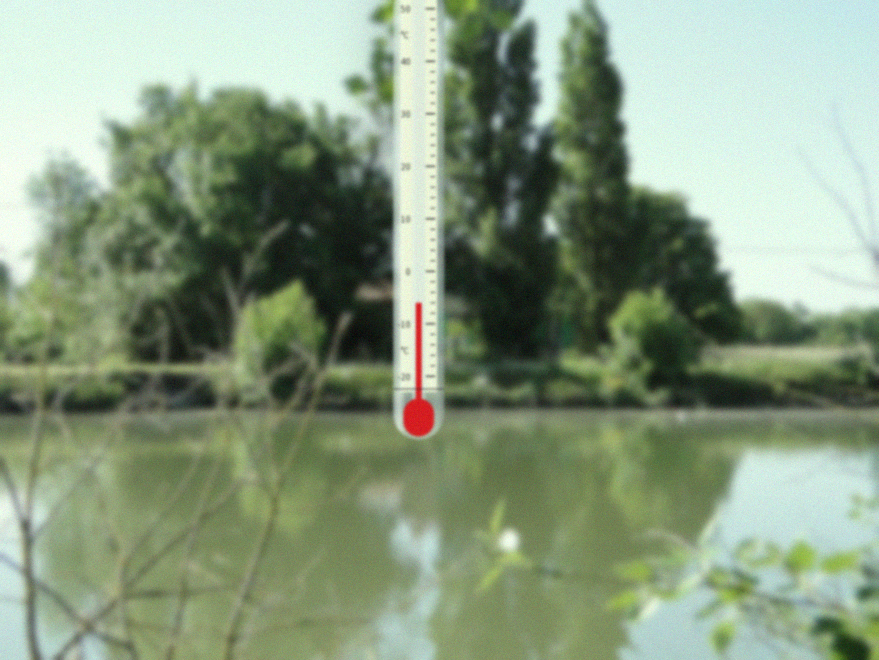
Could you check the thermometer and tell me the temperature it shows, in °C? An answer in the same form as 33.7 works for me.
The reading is -6
